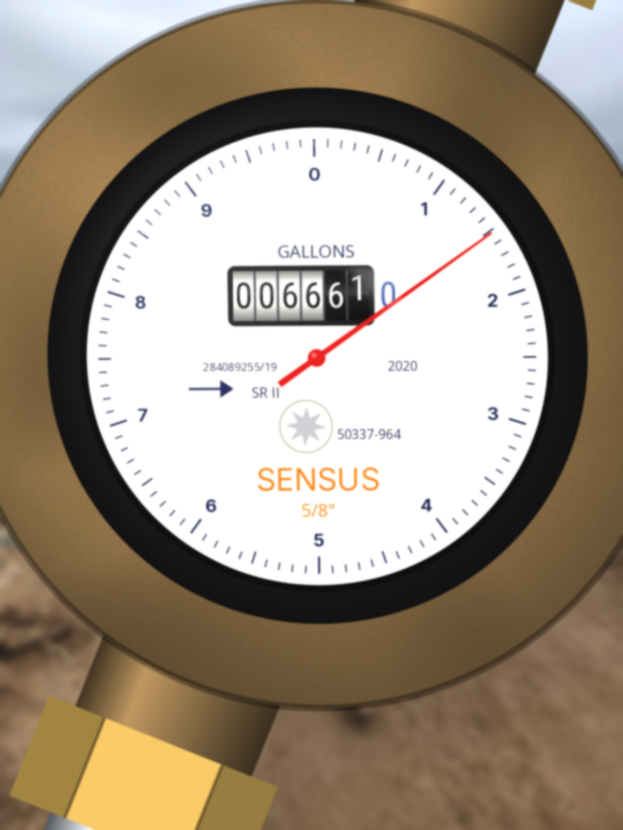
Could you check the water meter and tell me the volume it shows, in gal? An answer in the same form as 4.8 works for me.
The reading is 66611.5
